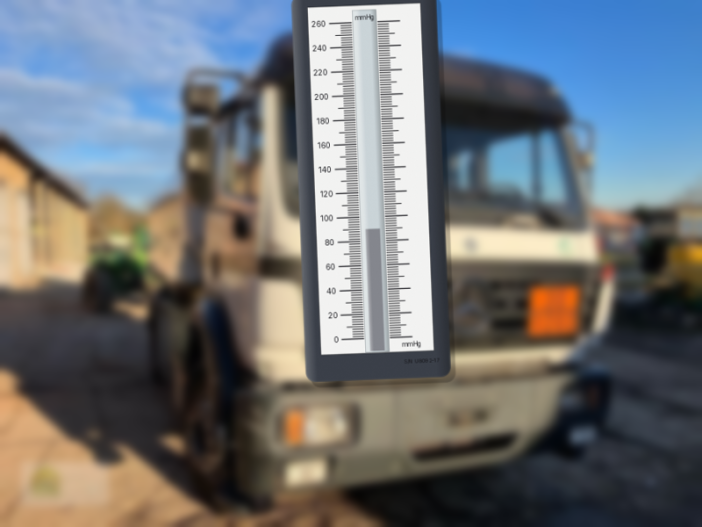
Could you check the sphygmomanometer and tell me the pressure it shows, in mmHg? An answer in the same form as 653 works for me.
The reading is 90
